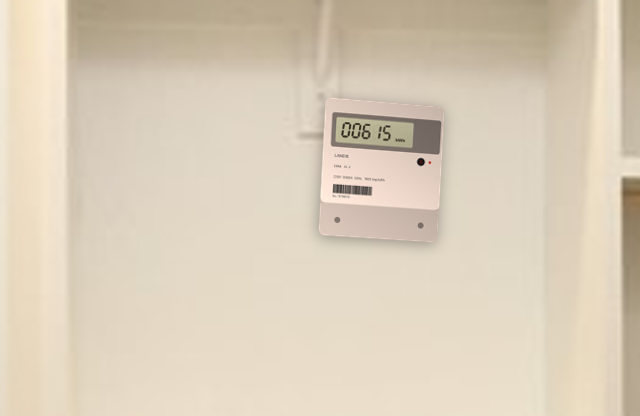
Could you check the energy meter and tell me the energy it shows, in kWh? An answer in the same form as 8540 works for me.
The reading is 615
